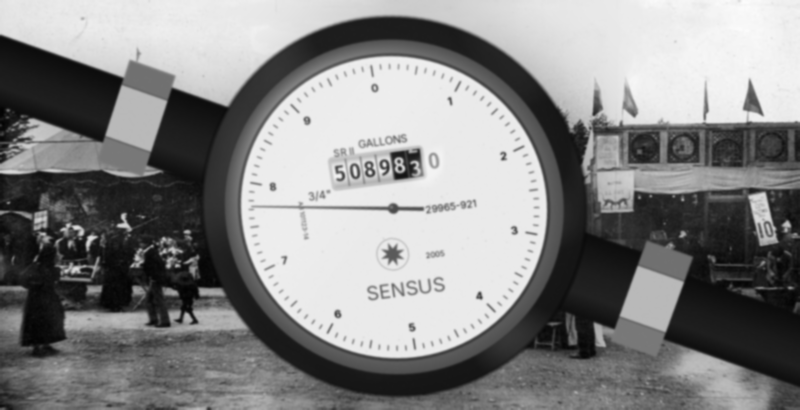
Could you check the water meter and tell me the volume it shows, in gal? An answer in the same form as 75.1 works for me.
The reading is 5089827.7
